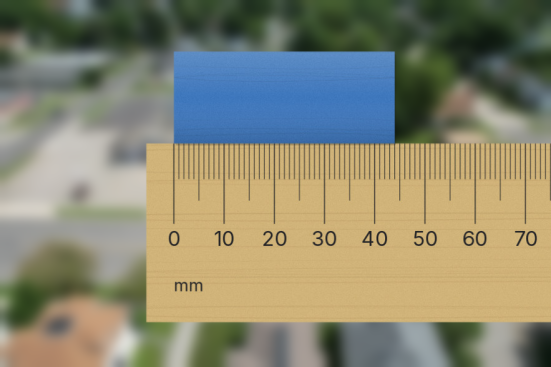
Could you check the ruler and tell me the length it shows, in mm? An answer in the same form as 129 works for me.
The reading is 44
